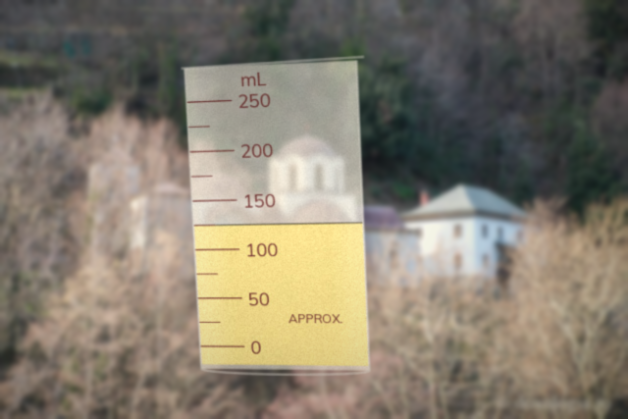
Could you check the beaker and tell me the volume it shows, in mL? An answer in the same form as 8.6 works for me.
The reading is 125
